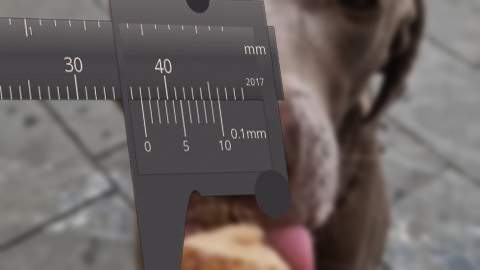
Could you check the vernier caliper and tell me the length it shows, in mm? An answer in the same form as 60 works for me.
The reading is 37.0
